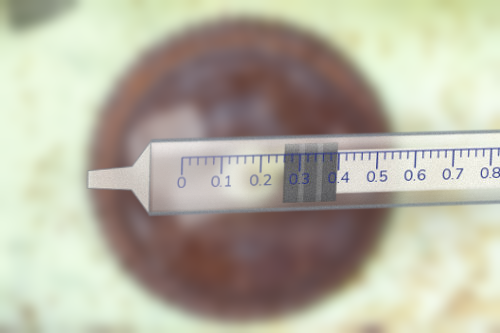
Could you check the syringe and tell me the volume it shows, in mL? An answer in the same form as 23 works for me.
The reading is 0.26
